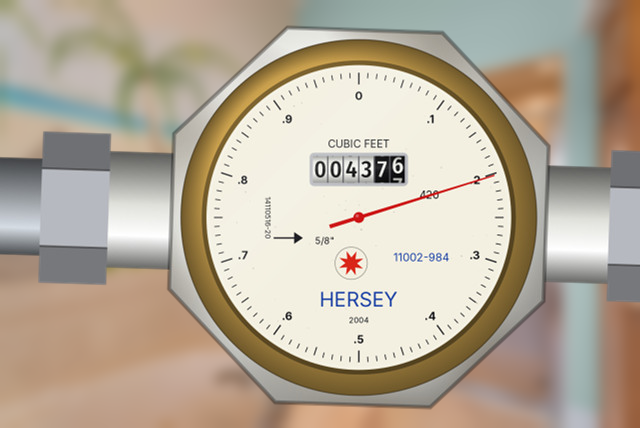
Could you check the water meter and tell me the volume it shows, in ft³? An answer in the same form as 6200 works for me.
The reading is 4376.20
